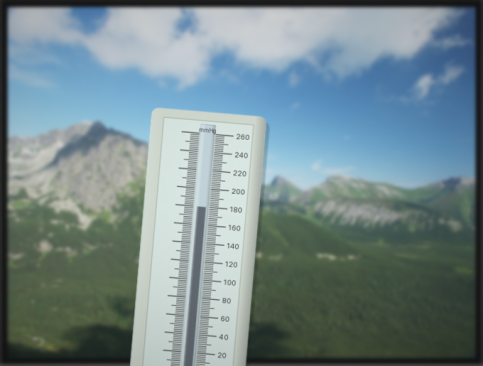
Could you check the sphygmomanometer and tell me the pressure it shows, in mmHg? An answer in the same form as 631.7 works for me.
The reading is 180
